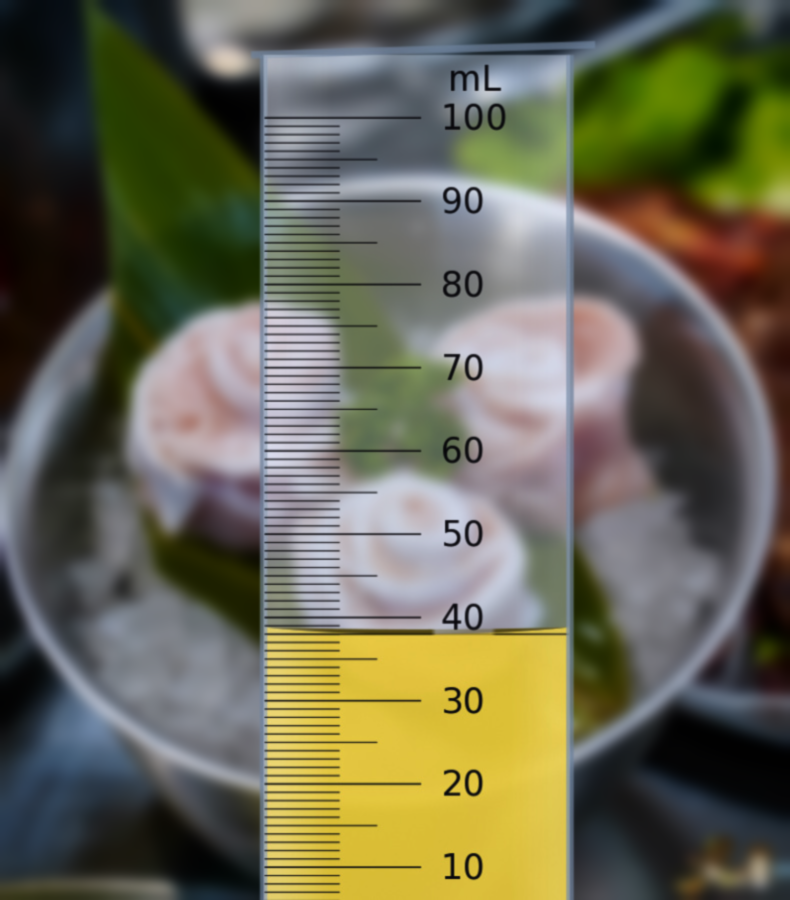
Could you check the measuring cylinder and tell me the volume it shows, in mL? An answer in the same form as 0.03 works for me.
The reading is 38
